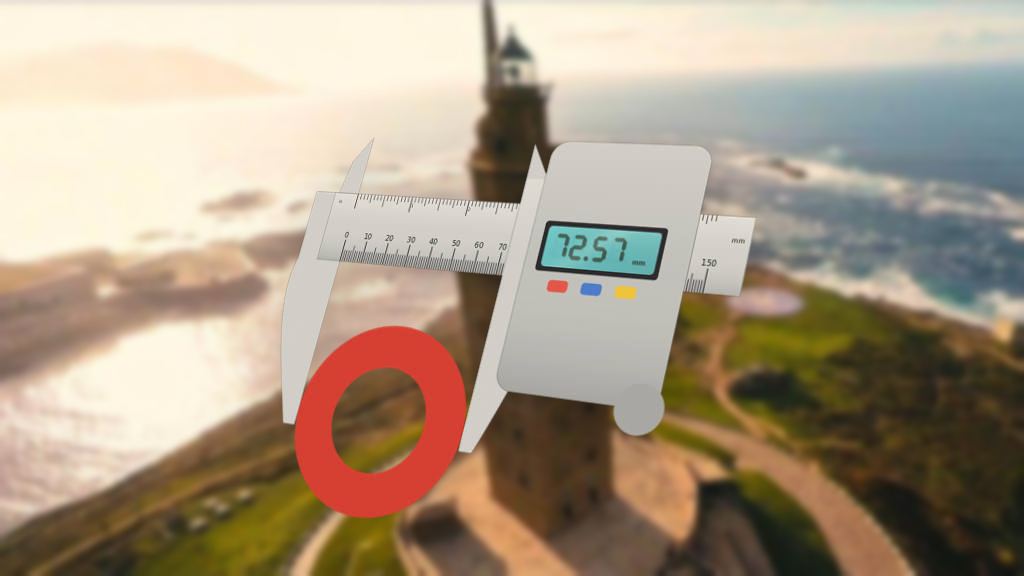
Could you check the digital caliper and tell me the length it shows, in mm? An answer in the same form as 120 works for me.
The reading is 72.57
